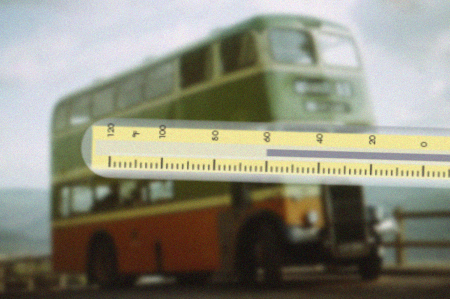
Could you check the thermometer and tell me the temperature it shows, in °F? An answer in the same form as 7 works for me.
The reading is 60
